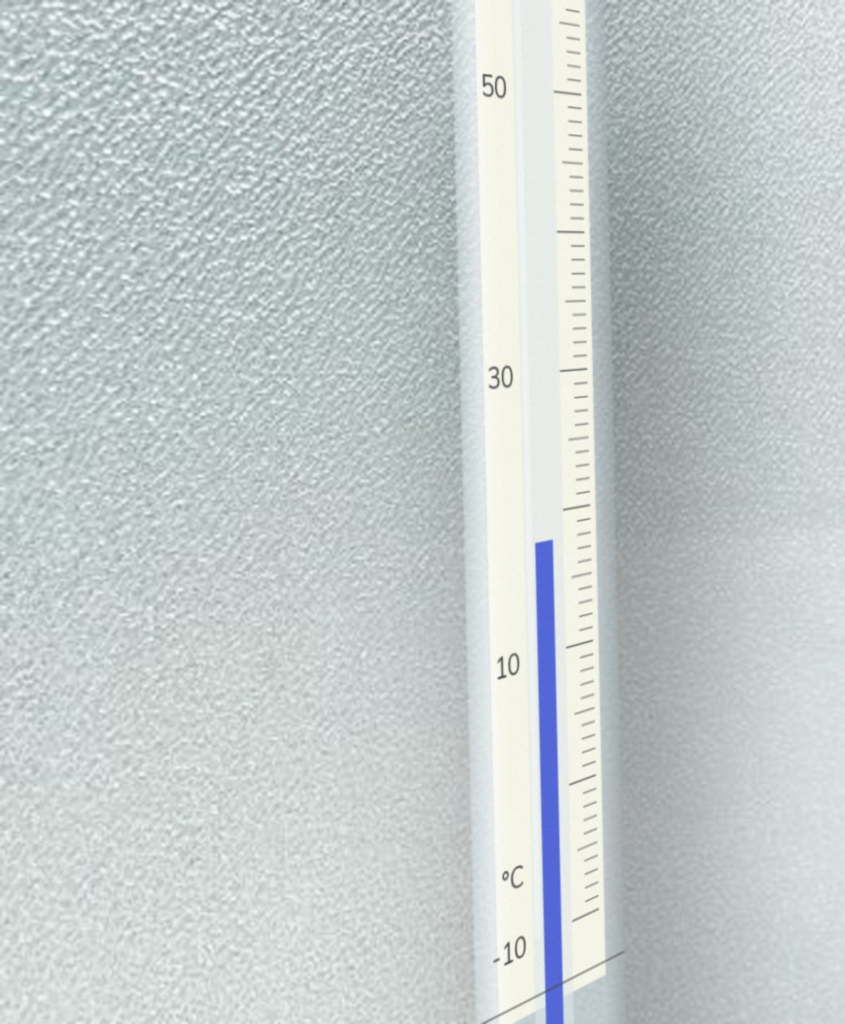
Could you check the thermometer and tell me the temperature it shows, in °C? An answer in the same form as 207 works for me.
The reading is 18
